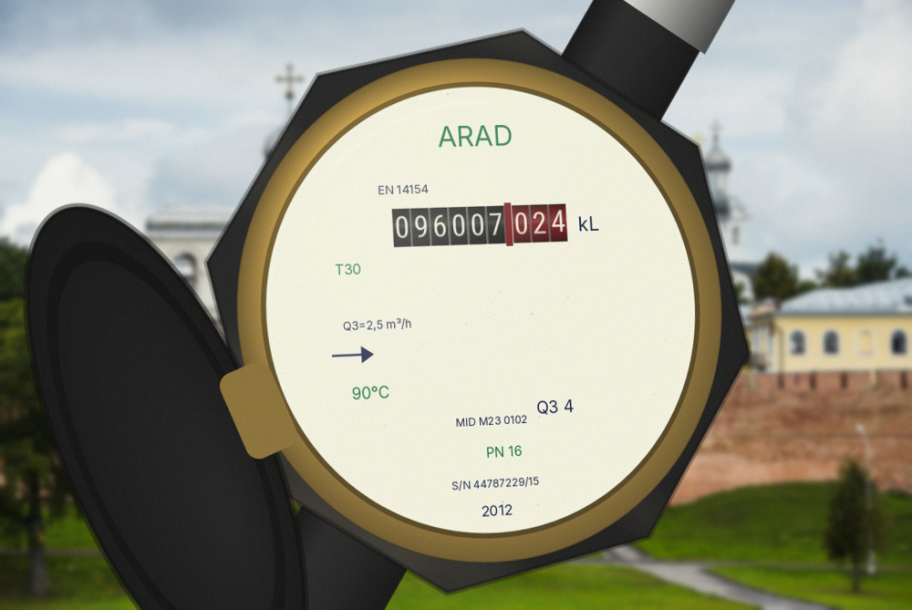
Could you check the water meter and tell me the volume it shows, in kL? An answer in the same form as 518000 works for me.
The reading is 96007.024
